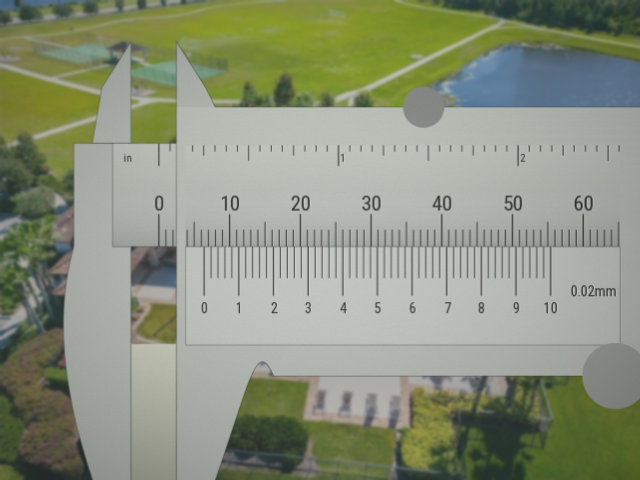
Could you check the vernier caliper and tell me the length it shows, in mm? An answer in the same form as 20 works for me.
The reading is 6.4
